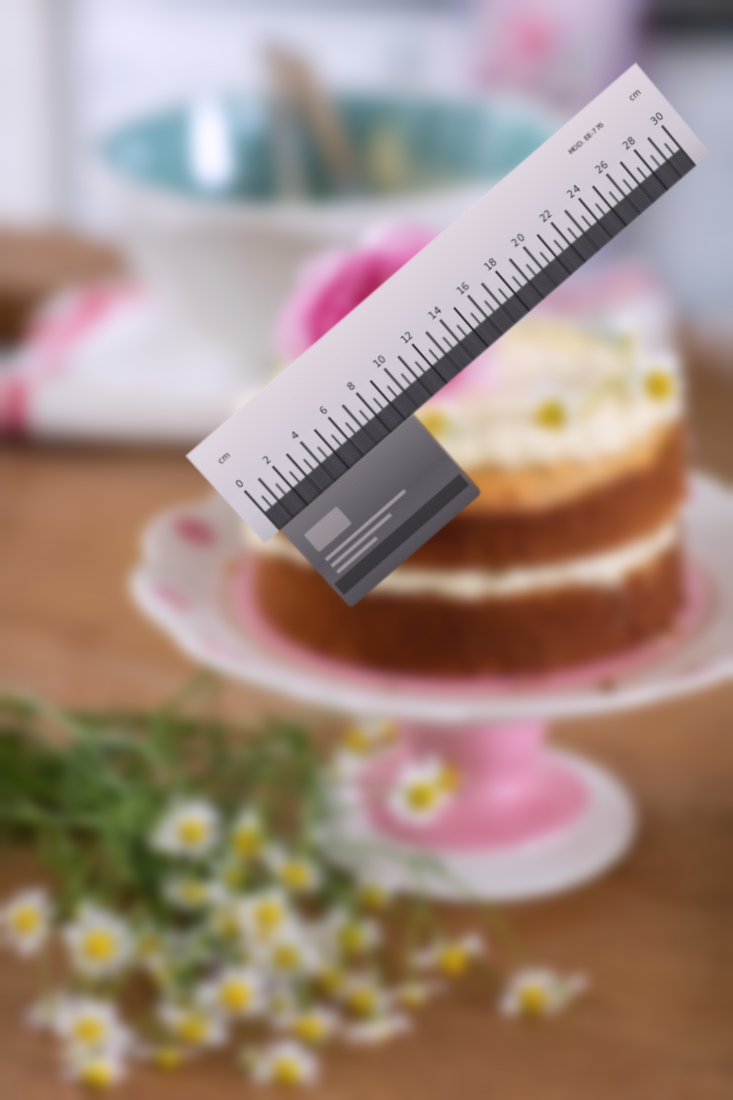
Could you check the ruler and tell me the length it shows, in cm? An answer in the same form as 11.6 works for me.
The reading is 9.5
